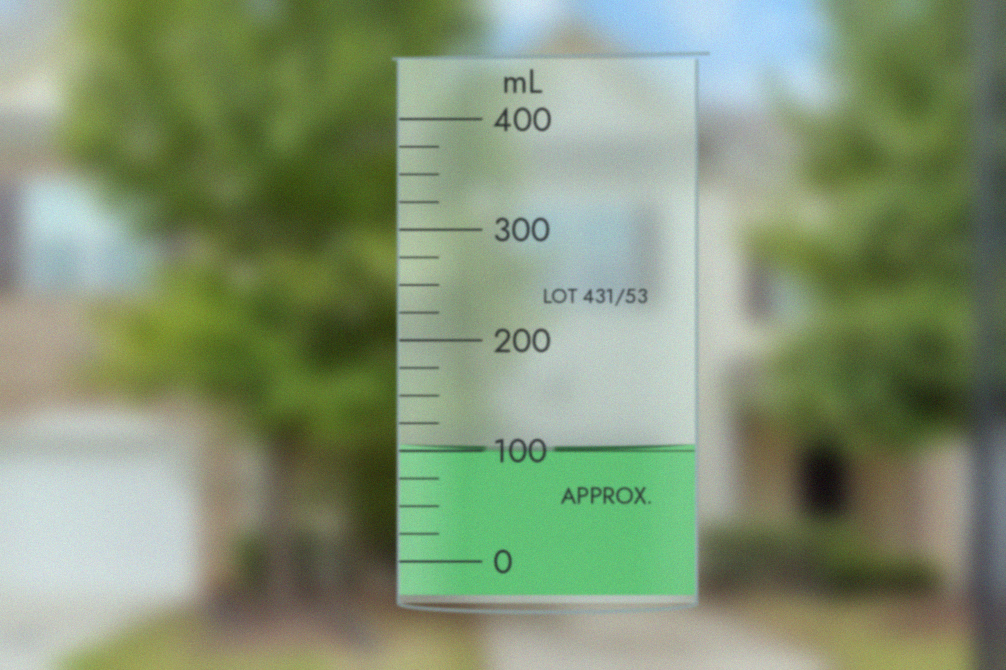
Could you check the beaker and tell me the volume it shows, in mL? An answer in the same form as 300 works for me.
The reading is 100
